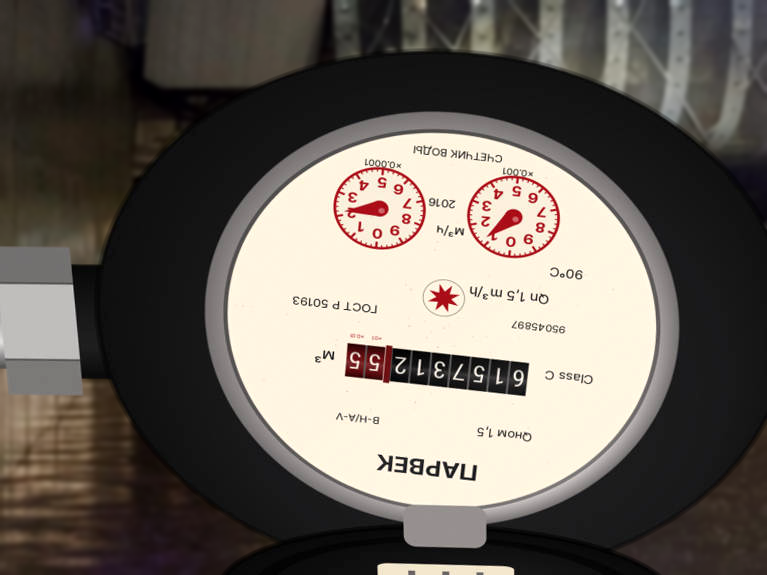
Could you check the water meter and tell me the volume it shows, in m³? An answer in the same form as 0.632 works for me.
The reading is 6157312.5512
